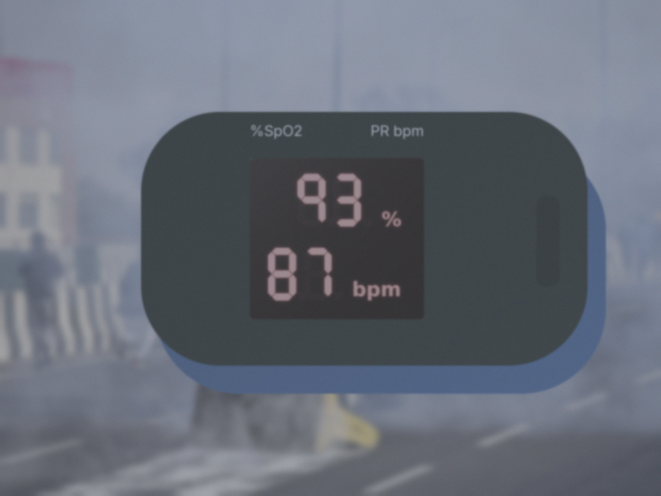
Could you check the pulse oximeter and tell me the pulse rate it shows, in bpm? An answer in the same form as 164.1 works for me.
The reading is 87
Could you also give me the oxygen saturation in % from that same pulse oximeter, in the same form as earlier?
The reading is 93
